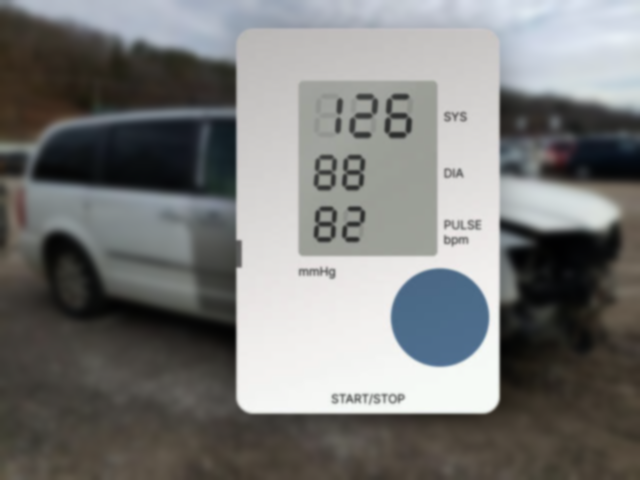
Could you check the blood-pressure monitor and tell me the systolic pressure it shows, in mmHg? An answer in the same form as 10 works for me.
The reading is 126
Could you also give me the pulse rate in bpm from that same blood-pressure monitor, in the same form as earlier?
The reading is 82
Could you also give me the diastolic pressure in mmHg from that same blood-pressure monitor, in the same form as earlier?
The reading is 88
